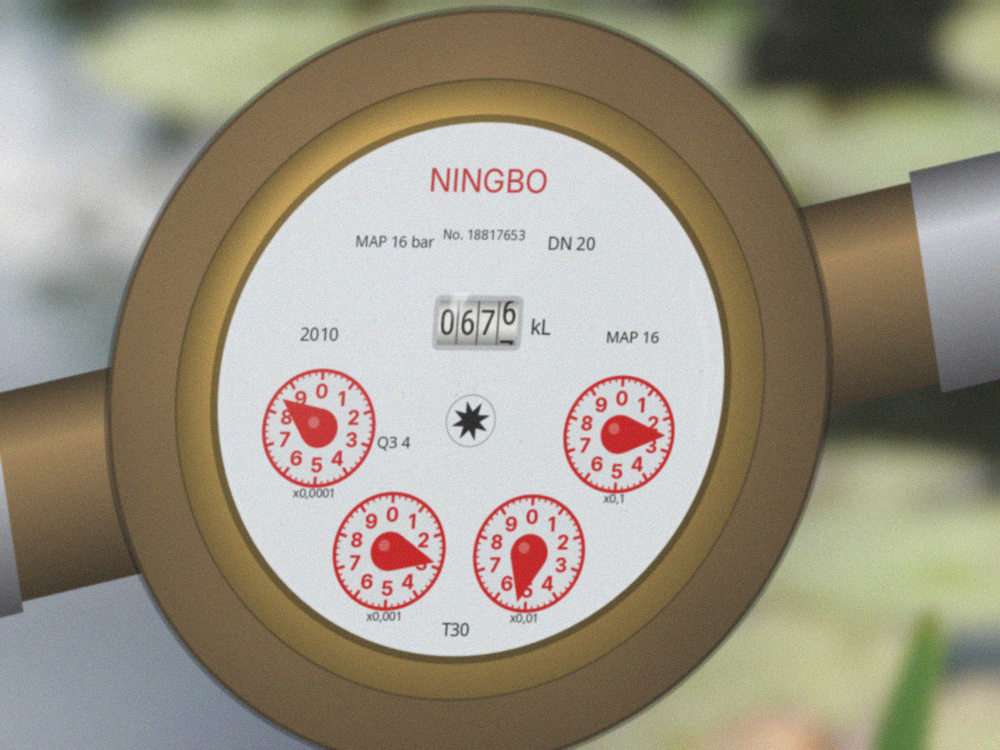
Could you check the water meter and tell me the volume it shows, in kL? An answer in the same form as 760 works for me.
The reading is 676.2528
